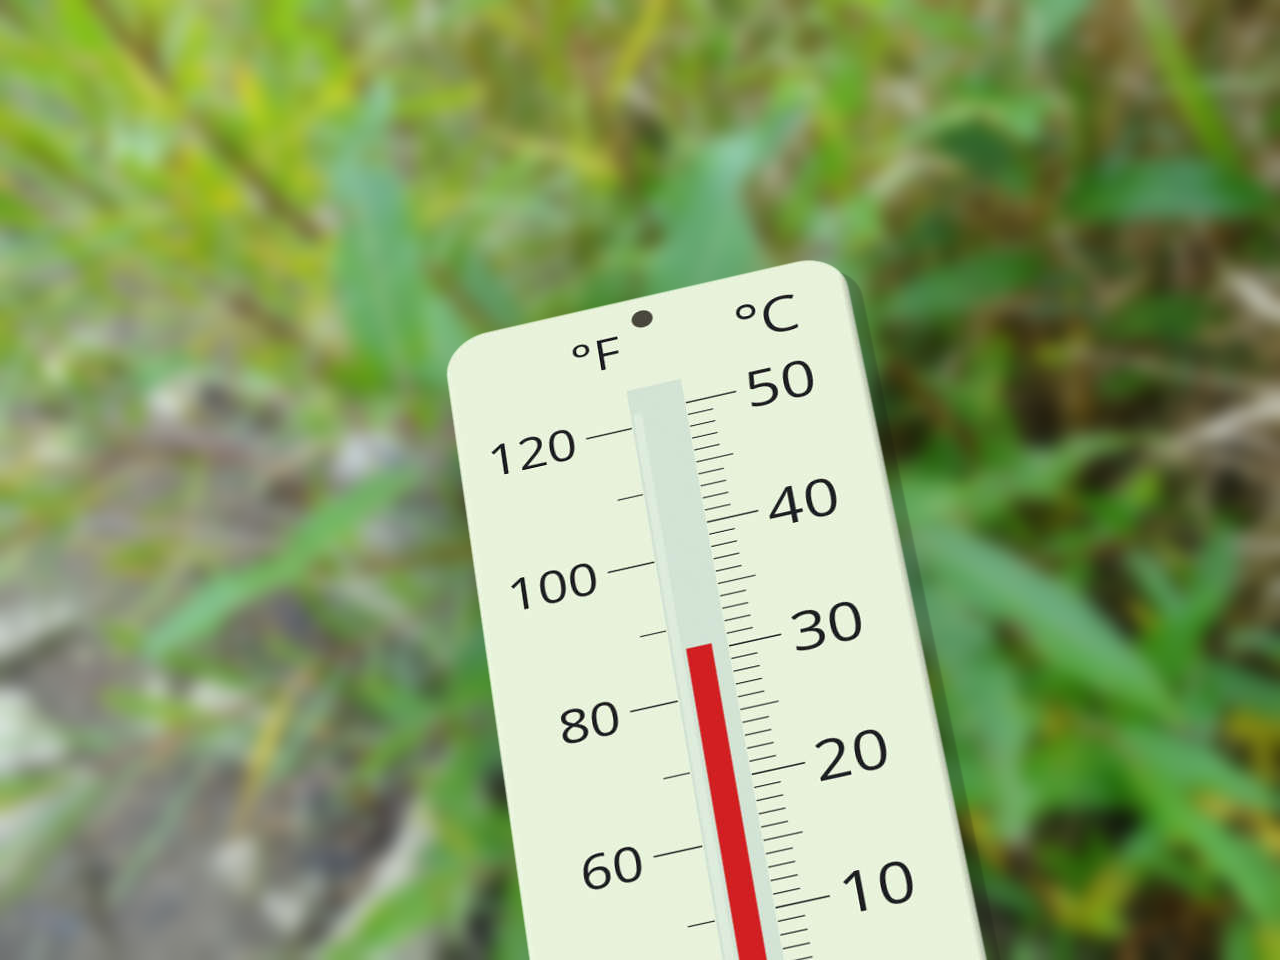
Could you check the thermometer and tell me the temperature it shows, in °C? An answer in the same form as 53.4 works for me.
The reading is 30.5
